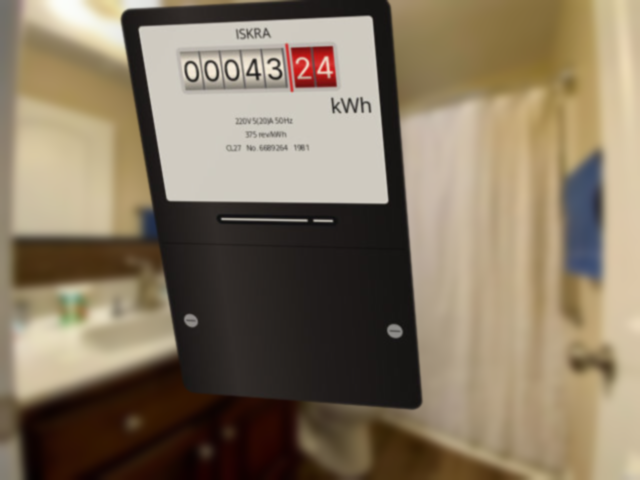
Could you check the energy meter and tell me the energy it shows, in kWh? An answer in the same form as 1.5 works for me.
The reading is 43.24
